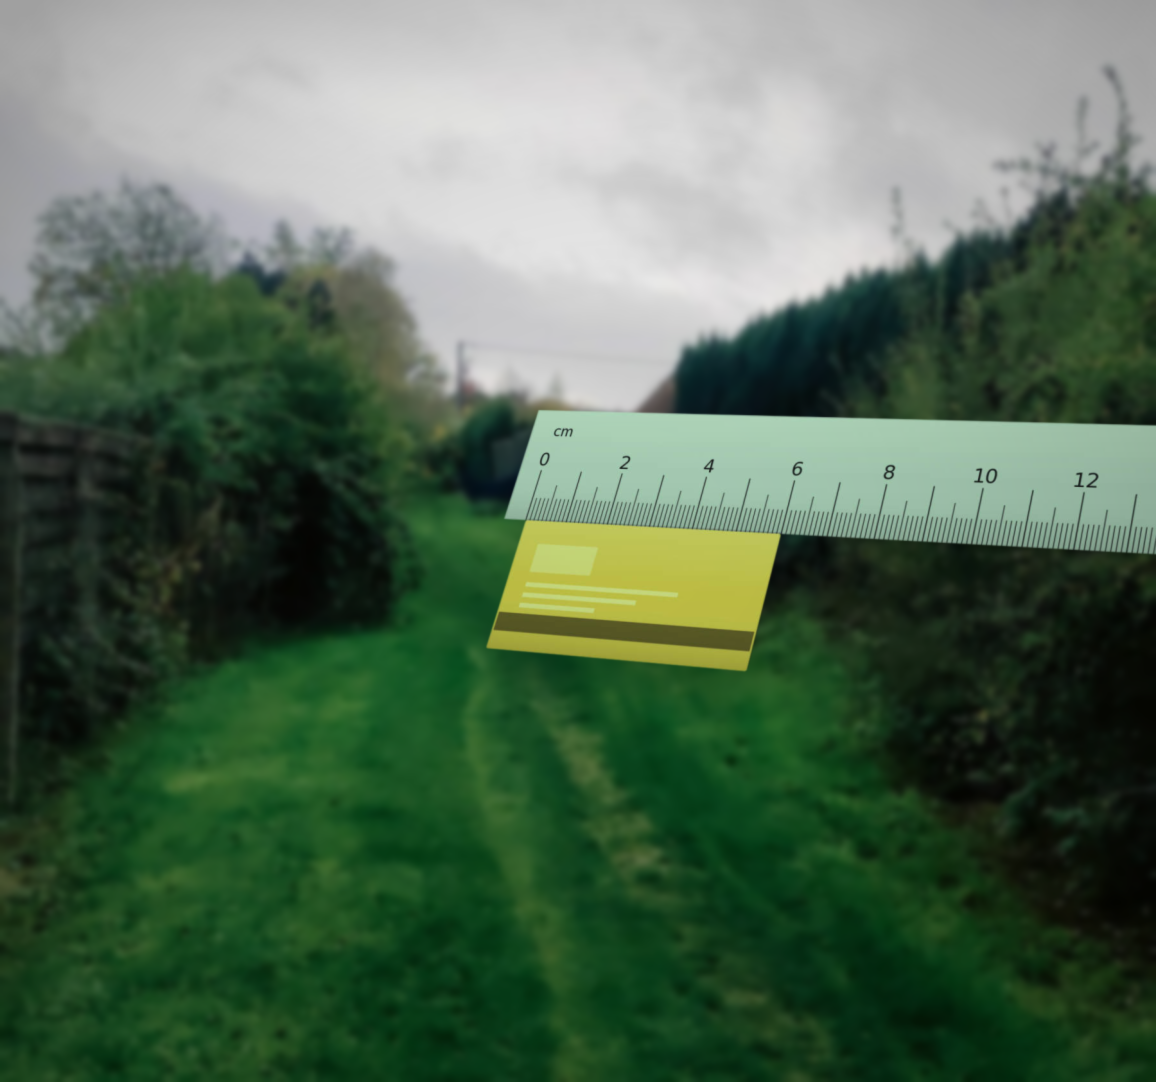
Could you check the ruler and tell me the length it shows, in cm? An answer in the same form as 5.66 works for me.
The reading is 6
